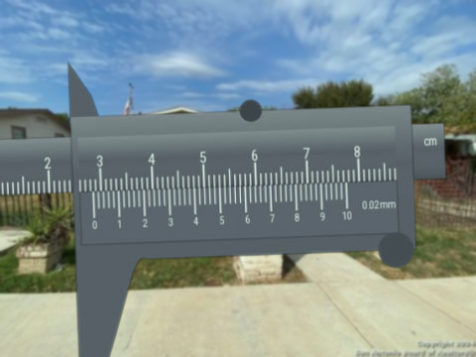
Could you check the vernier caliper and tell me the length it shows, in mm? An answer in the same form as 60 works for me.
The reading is 28.5
